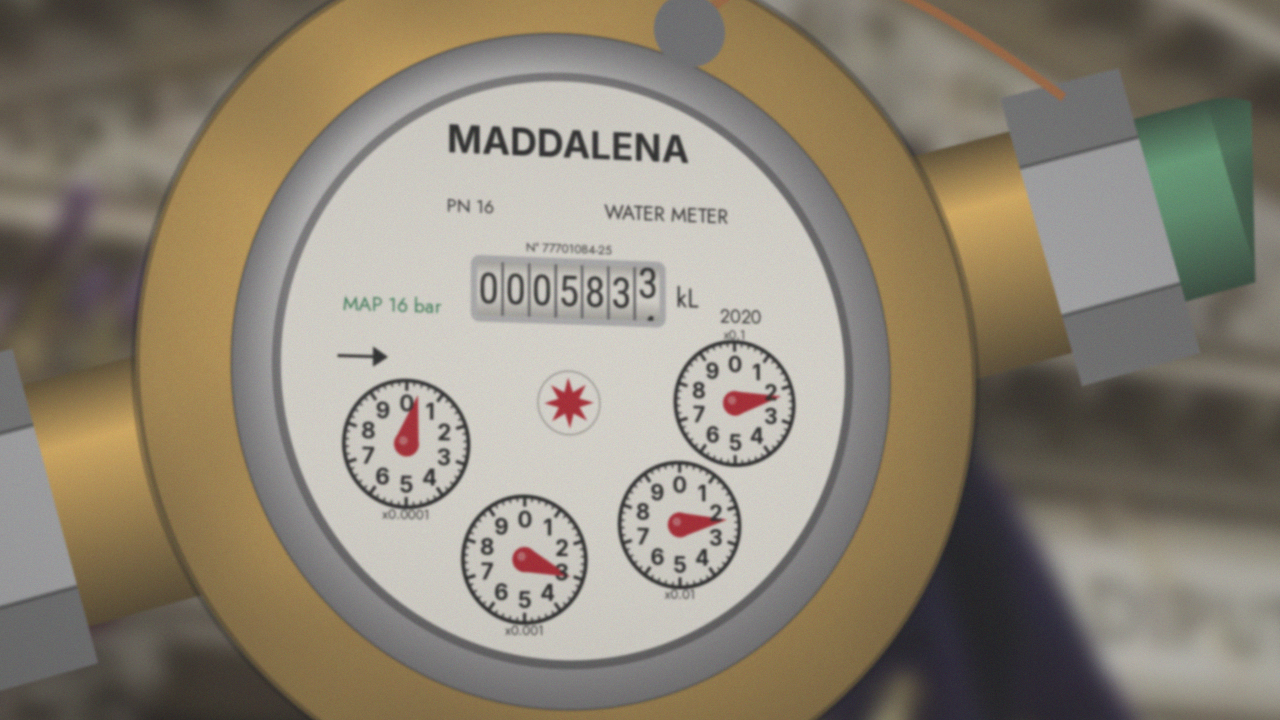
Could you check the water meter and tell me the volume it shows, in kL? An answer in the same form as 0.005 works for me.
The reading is 5833.2230
